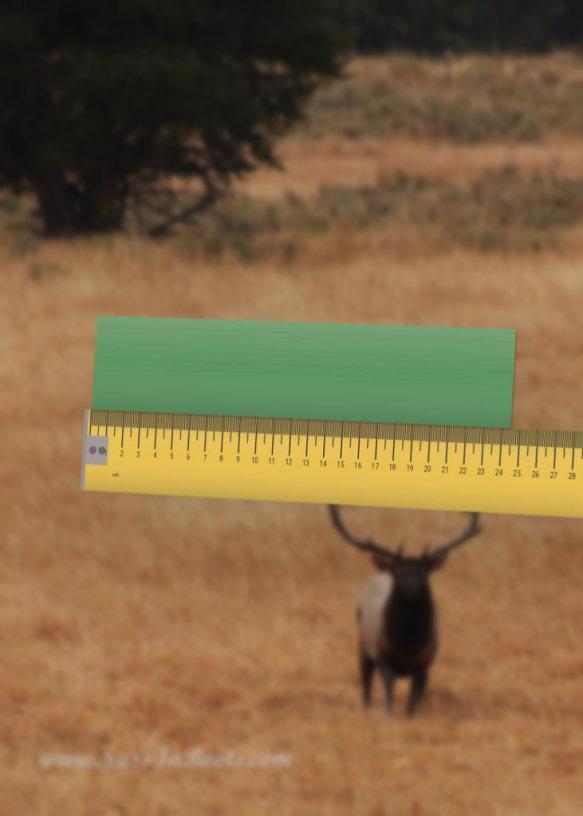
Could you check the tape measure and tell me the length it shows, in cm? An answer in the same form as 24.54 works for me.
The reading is 24.5
